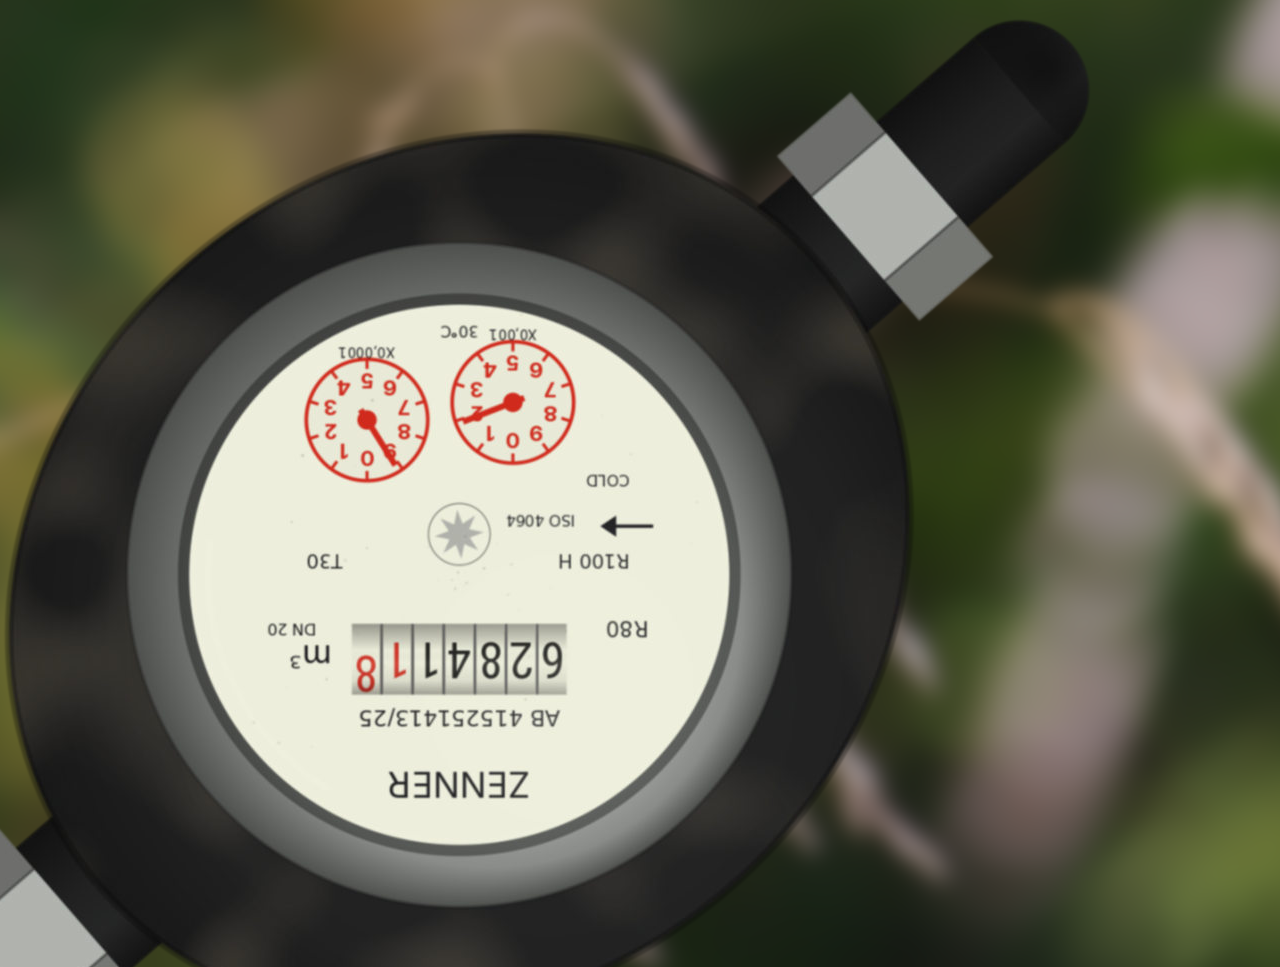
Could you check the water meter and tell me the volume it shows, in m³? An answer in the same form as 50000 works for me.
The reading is 62841.1819
